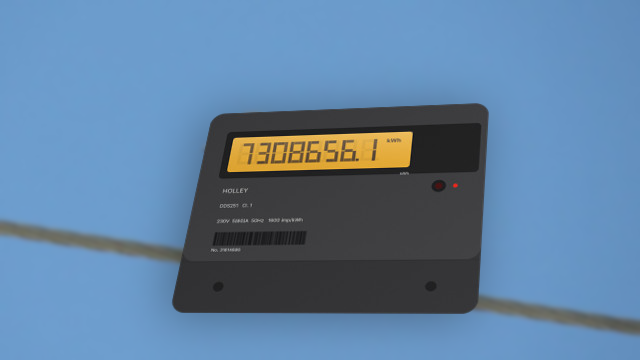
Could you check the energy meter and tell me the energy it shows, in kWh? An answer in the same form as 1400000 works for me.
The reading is 7308656.1
